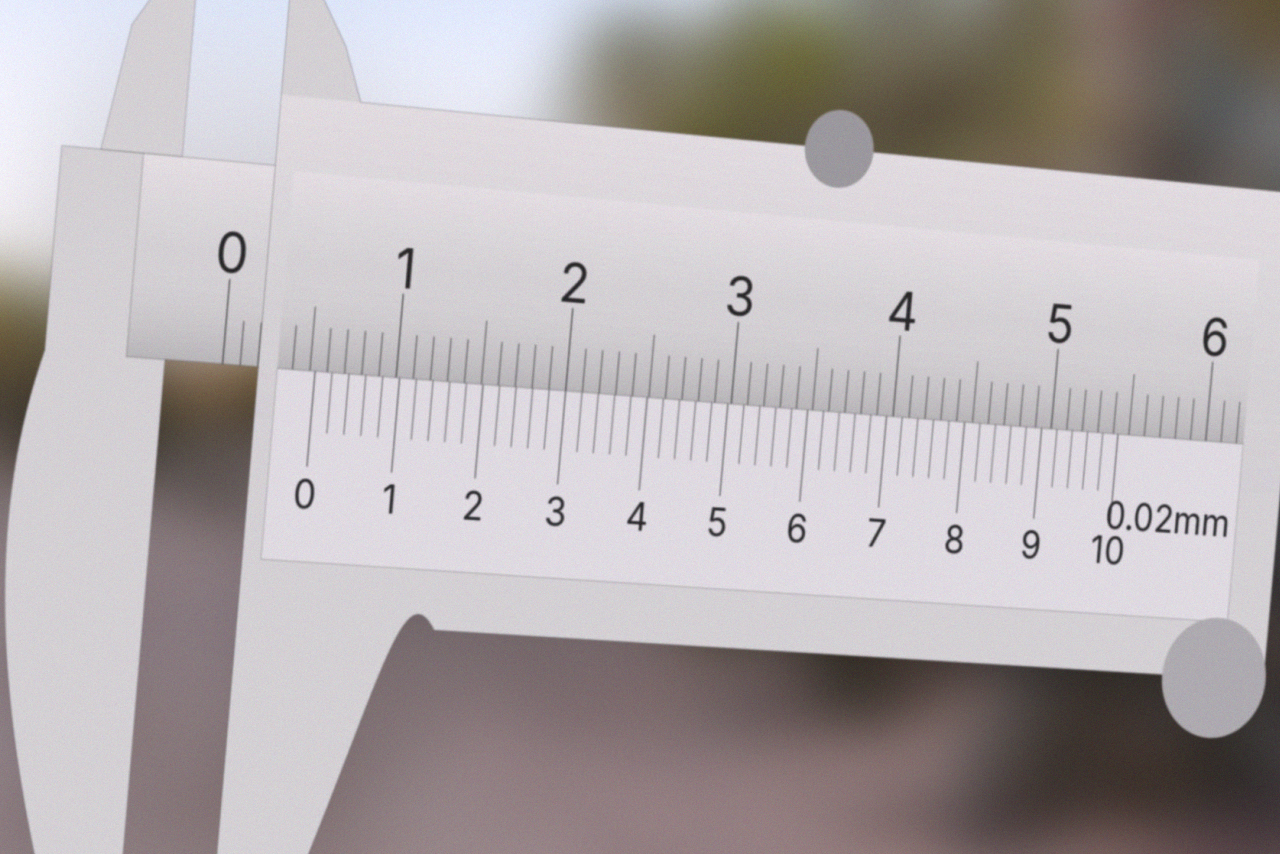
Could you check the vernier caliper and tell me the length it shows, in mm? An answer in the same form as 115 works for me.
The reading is 5.3
